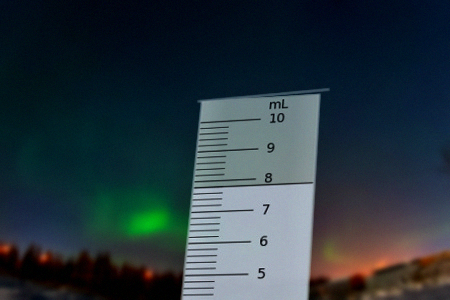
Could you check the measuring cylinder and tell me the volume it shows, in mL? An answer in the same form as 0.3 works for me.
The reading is 7.8
